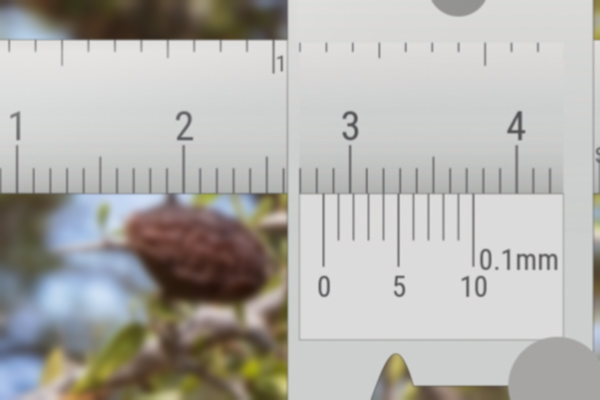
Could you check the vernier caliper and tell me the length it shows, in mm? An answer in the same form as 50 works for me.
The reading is 28.4
